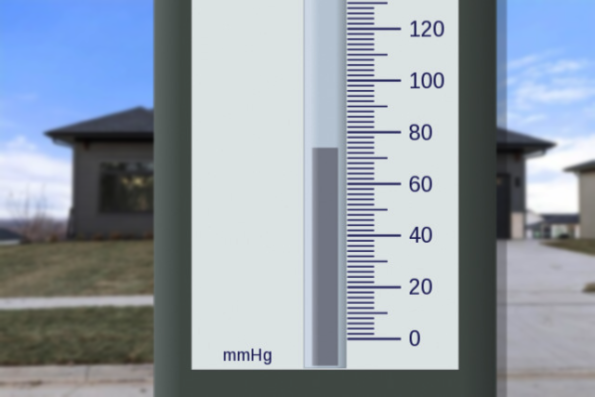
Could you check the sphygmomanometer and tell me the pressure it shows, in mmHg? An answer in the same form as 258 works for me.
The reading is 74
